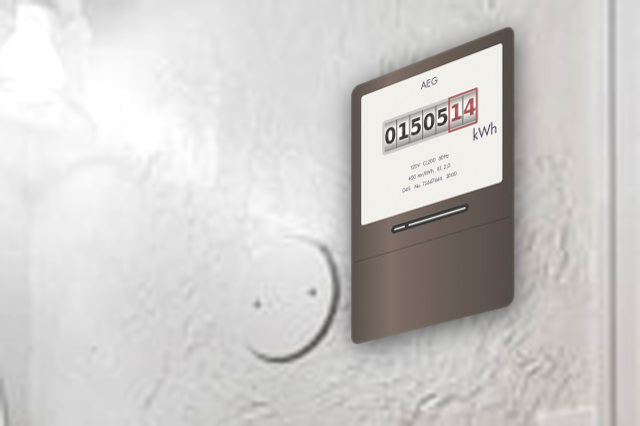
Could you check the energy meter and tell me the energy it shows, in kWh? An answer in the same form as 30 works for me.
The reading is 1505.14
